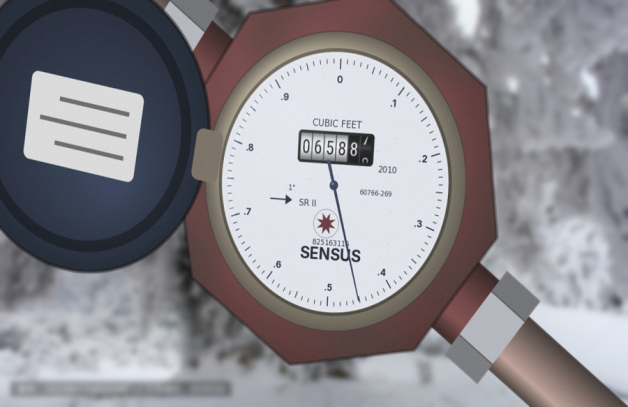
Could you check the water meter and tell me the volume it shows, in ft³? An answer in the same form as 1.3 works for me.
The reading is 65887.45
